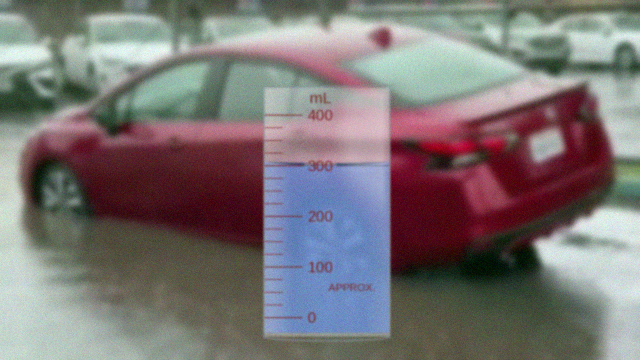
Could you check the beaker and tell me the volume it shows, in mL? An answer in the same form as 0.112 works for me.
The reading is 300
